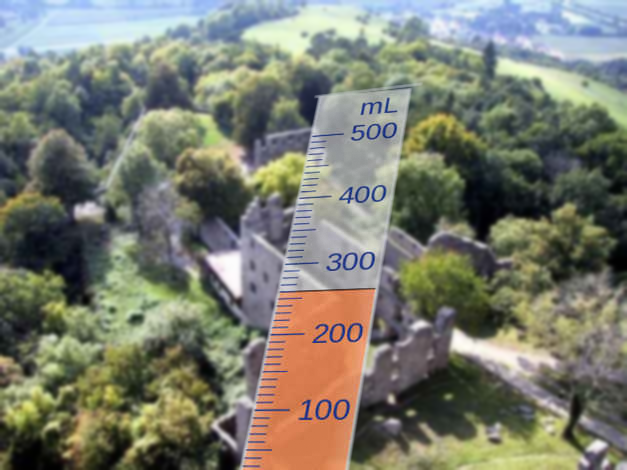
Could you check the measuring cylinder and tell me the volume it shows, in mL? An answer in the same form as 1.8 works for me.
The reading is 260
